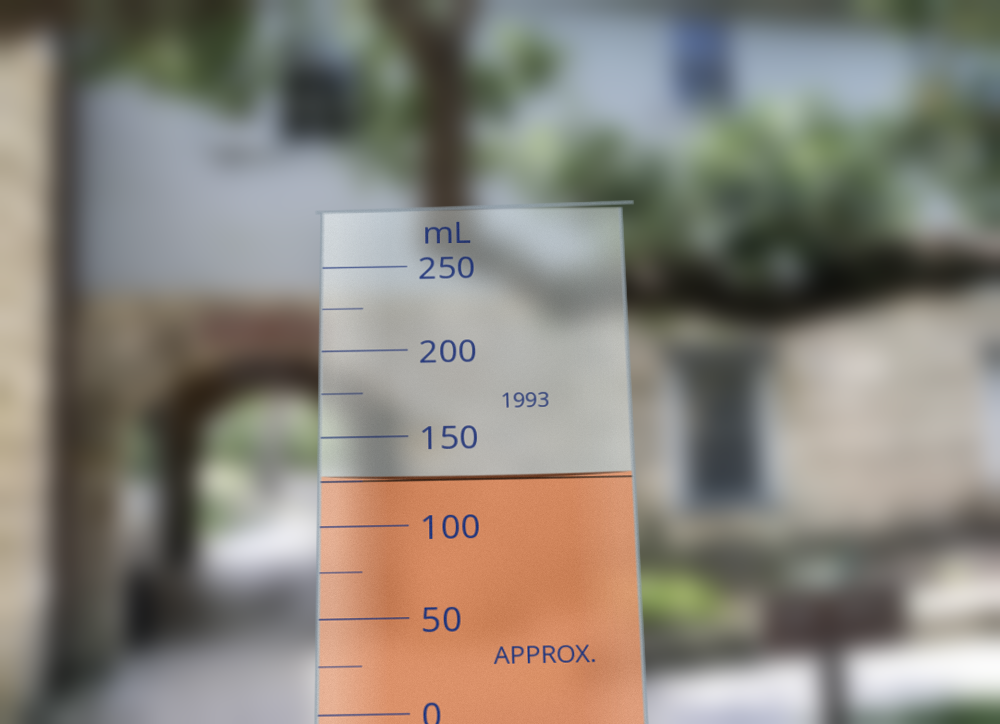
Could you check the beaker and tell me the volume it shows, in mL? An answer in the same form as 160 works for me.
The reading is 125
